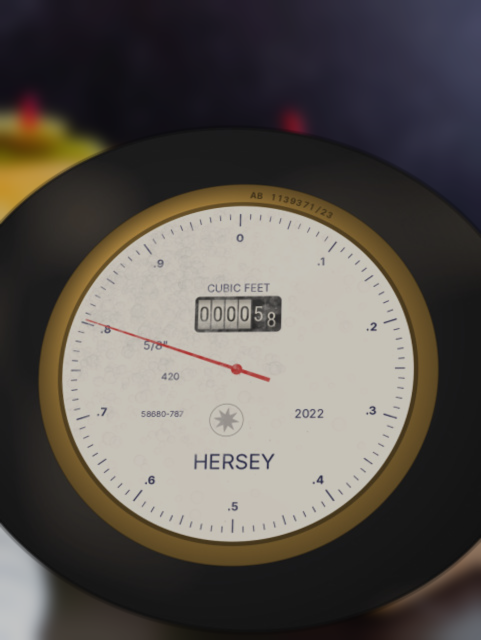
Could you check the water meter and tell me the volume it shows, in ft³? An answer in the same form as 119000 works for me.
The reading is 57.80
